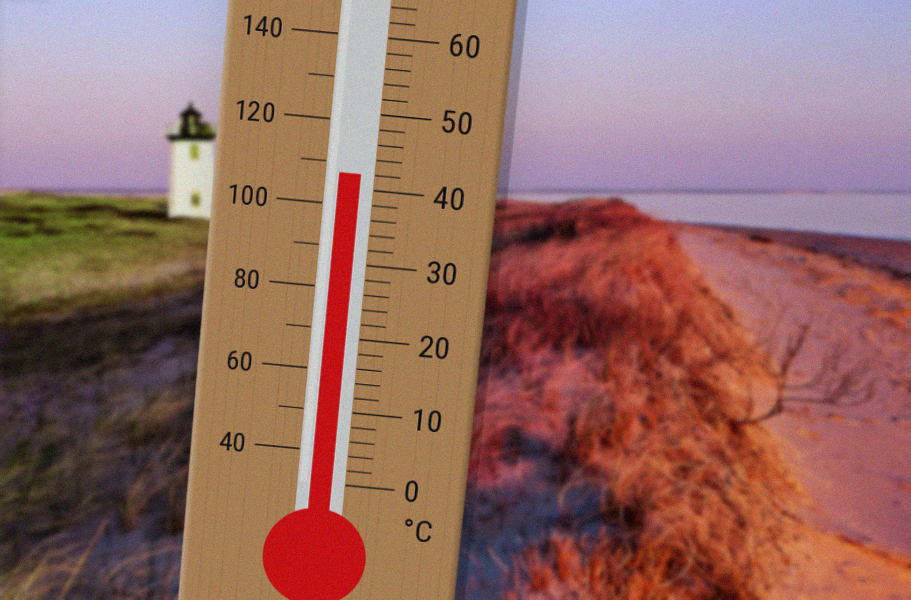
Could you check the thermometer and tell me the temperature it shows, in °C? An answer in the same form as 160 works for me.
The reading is 42
